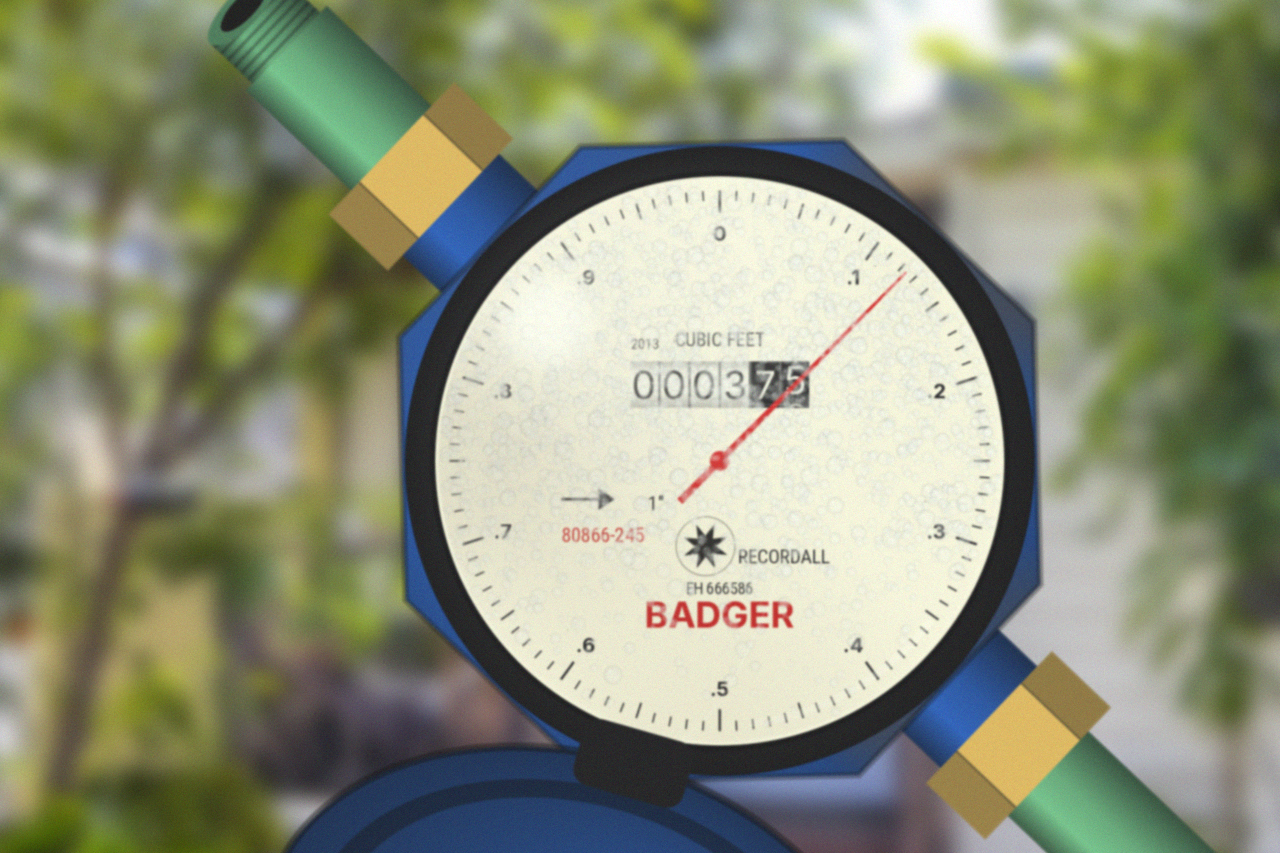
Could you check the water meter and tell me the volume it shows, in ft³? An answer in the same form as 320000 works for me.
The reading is 375.12
